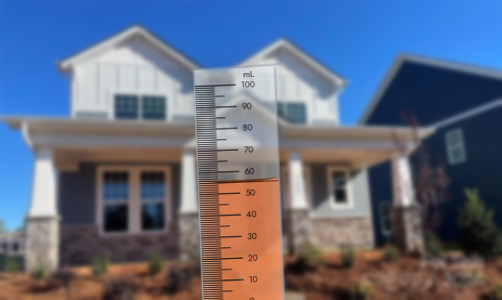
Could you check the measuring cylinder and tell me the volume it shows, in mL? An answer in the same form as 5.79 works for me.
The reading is 55
